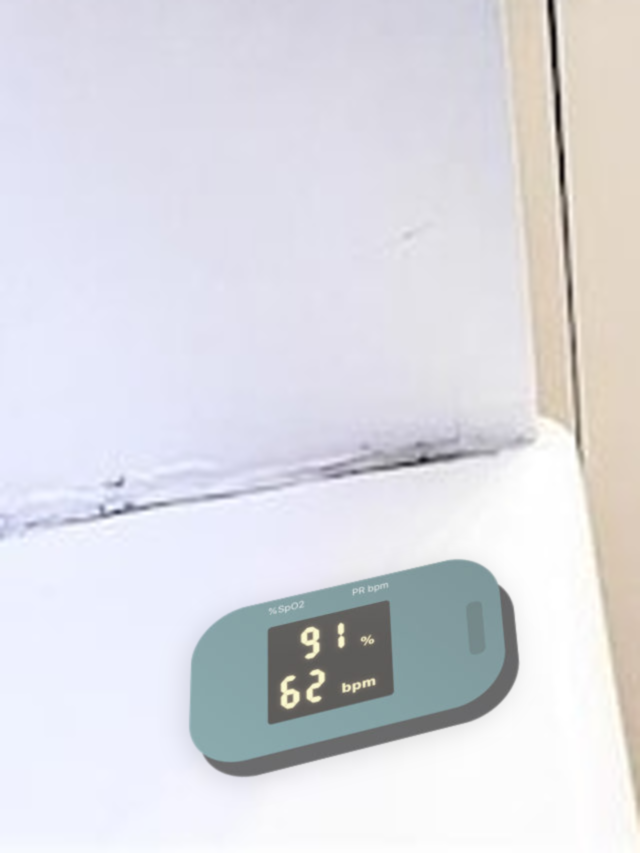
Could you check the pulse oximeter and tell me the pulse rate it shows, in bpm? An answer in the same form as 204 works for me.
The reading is 62
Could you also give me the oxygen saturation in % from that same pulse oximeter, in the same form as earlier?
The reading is 91
